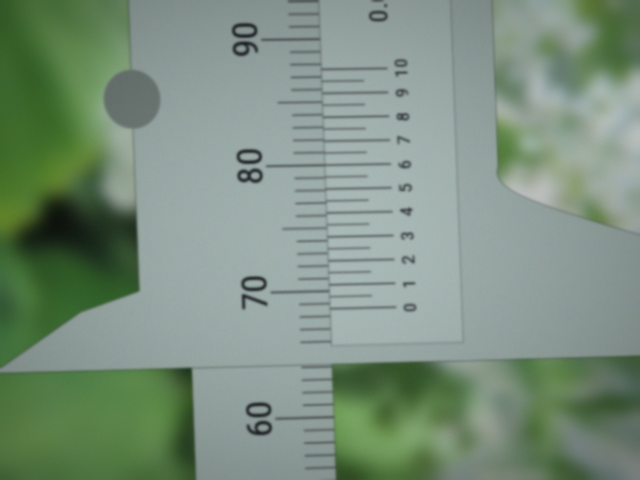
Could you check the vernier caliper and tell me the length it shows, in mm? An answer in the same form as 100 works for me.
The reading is 68.6
